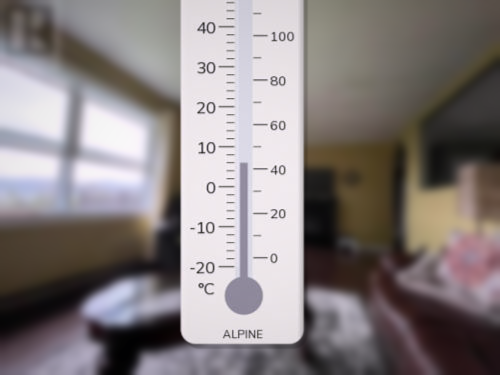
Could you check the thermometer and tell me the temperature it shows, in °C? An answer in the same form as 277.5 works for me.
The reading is 6
